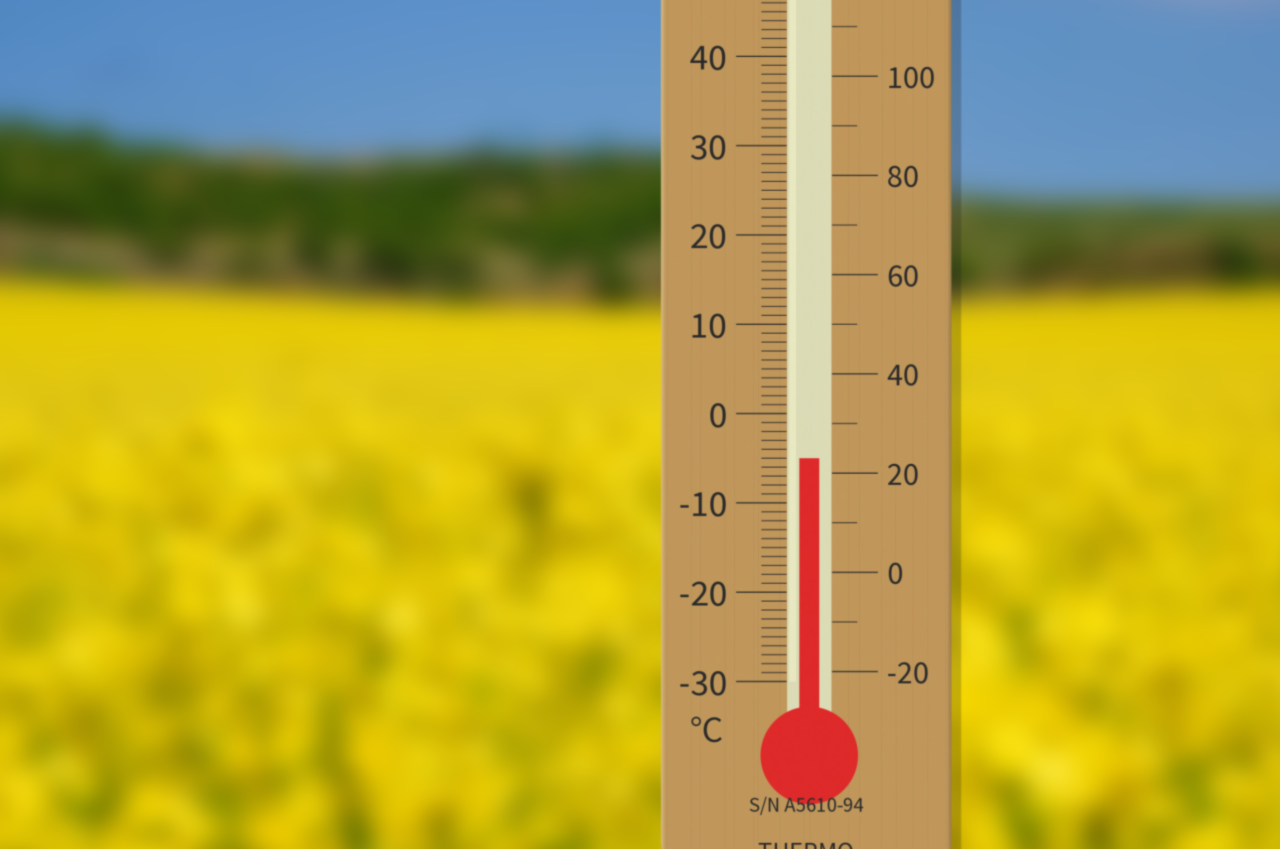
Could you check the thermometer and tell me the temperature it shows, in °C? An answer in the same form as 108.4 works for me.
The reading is -5
